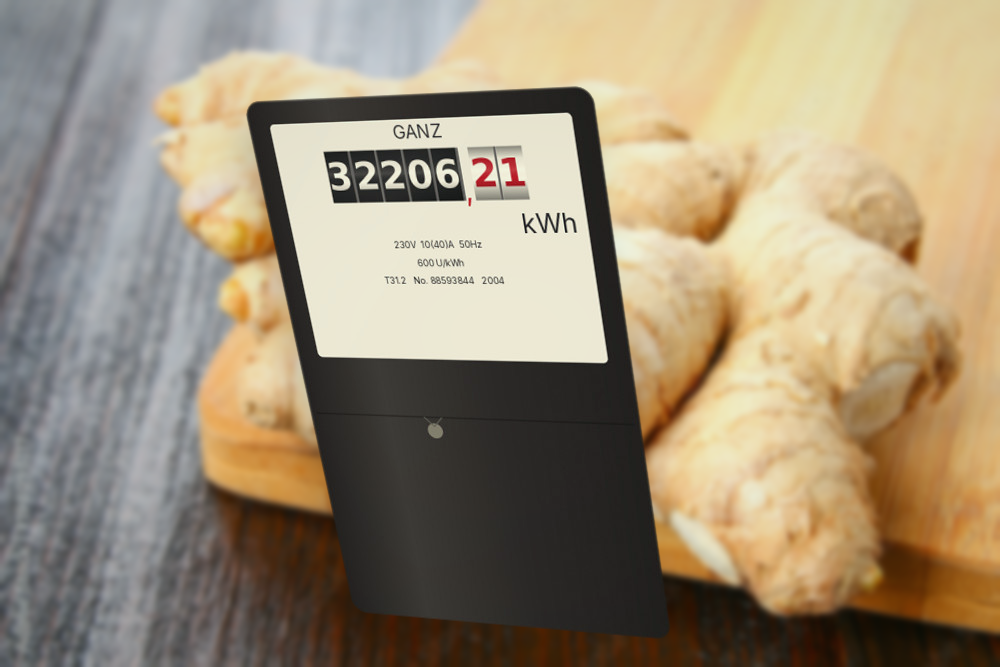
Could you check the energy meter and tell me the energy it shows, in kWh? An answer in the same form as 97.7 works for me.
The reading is 32206.21
